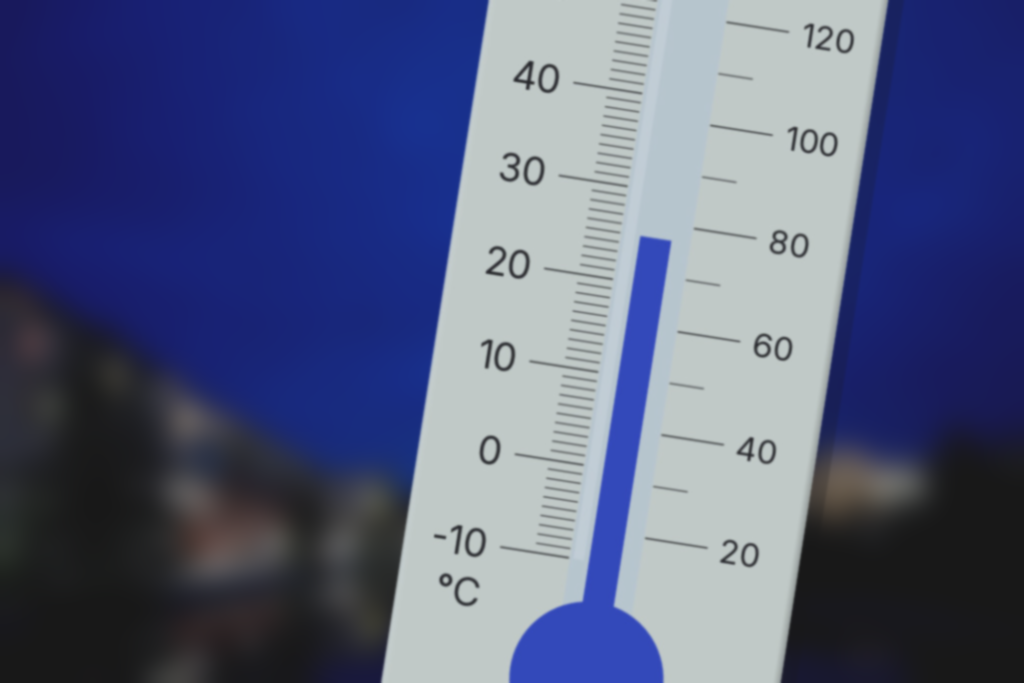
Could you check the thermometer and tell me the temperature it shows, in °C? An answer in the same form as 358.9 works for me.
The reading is 25
